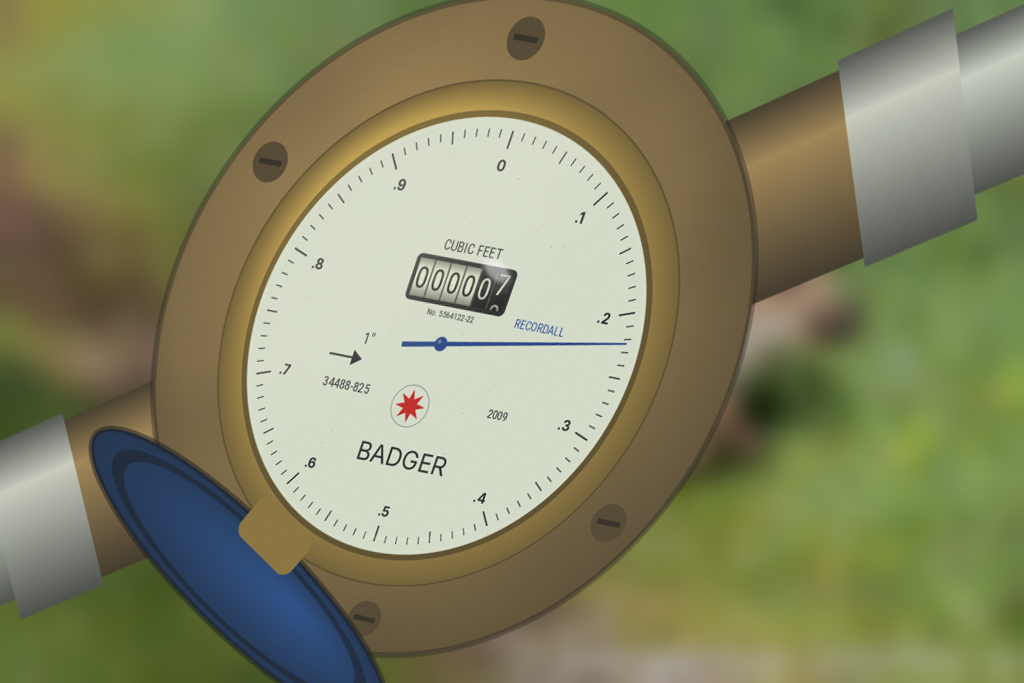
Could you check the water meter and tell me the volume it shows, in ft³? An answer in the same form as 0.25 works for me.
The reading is 7.22
